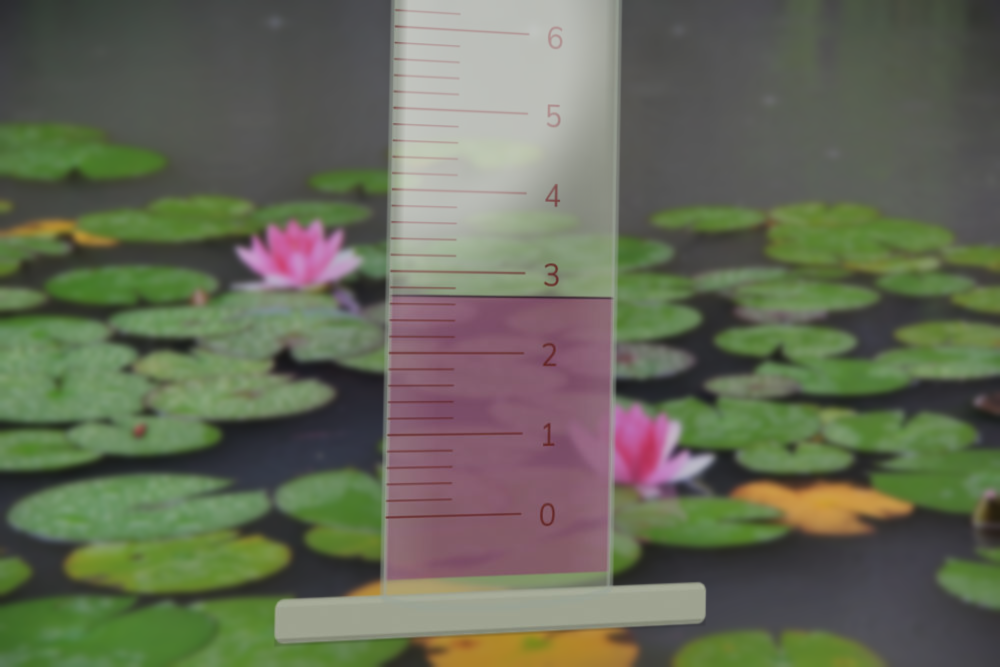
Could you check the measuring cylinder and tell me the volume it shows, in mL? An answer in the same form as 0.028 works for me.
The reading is 2.7
